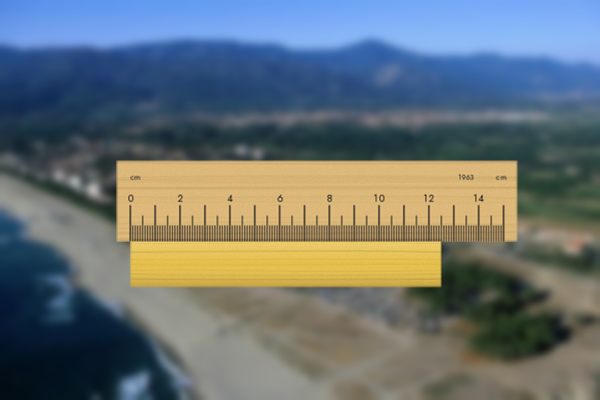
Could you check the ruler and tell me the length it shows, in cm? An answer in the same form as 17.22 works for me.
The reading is 12.5
